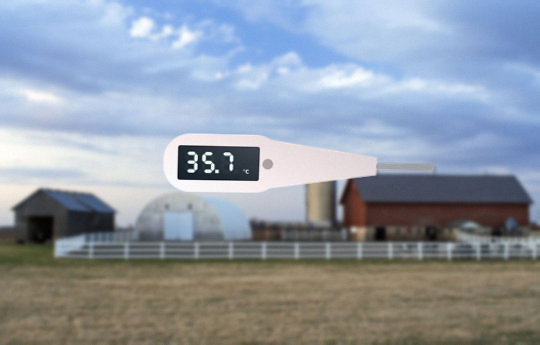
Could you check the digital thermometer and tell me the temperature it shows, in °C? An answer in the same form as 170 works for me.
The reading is 35.7
